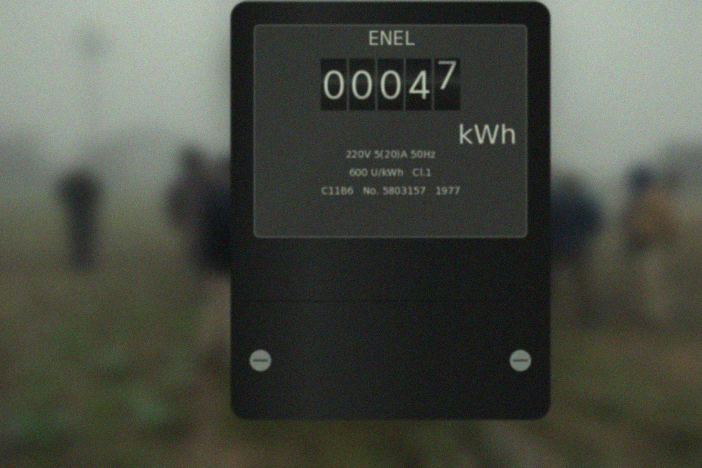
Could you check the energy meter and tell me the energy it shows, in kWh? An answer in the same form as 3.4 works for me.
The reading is 47
